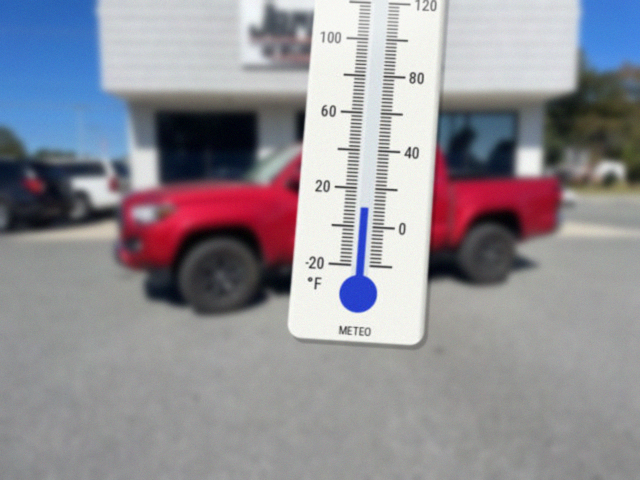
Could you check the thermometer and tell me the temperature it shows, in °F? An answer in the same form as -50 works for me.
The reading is 10
